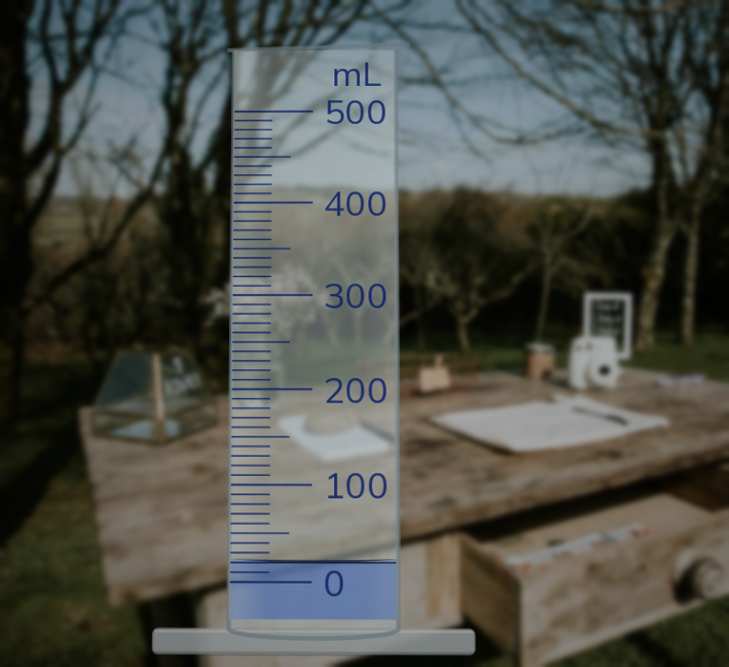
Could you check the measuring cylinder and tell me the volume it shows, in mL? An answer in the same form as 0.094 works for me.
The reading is 20
